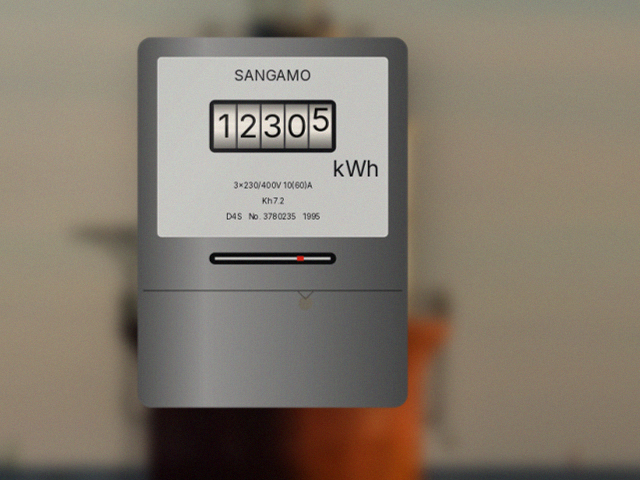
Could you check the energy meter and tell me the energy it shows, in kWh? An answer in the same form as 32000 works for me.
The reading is 12305
